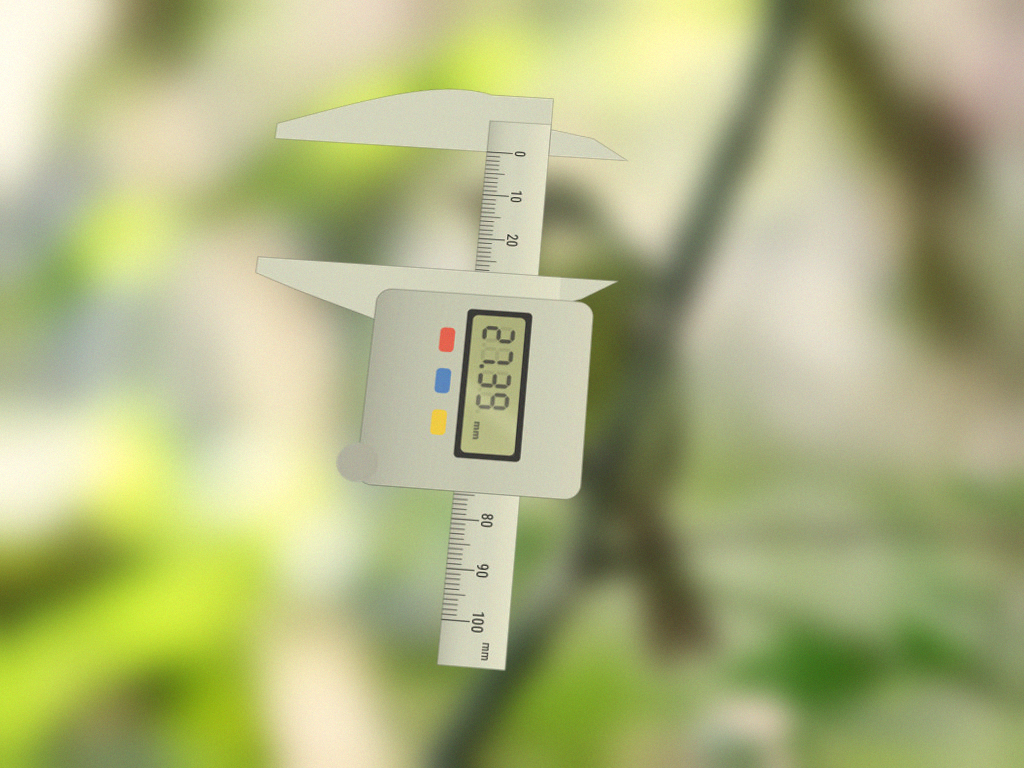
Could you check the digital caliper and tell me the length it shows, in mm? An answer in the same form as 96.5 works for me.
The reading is 27.39
